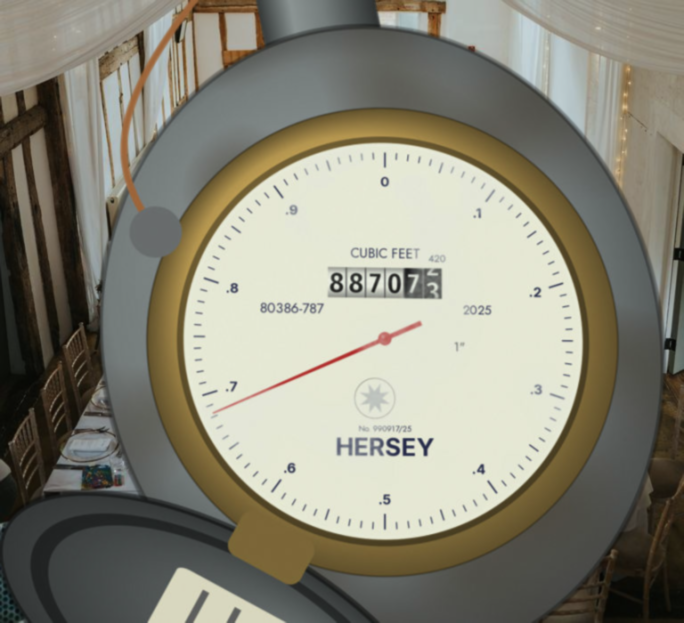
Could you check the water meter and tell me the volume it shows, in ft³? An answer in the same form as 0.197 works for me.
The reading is 887072.68
